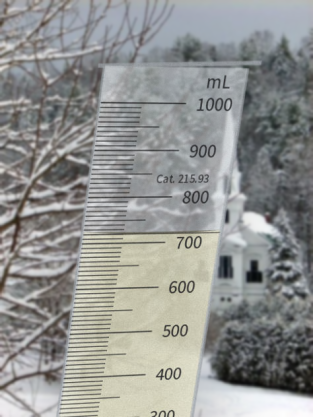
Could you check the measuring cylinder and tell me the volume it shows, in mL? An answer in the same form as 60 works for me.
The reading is 720
